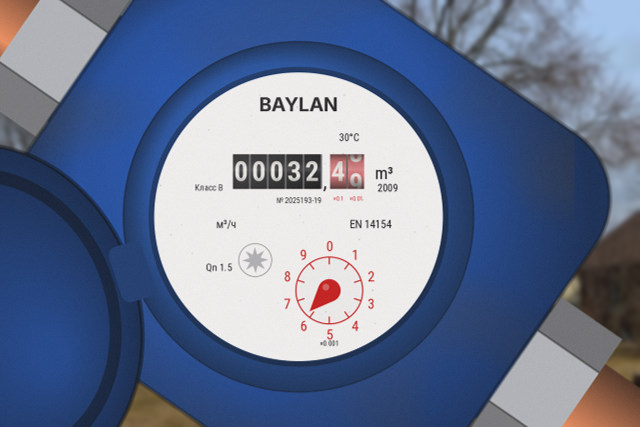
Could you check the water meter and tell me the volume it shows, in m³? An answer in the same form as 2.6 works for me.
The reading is 32.486
